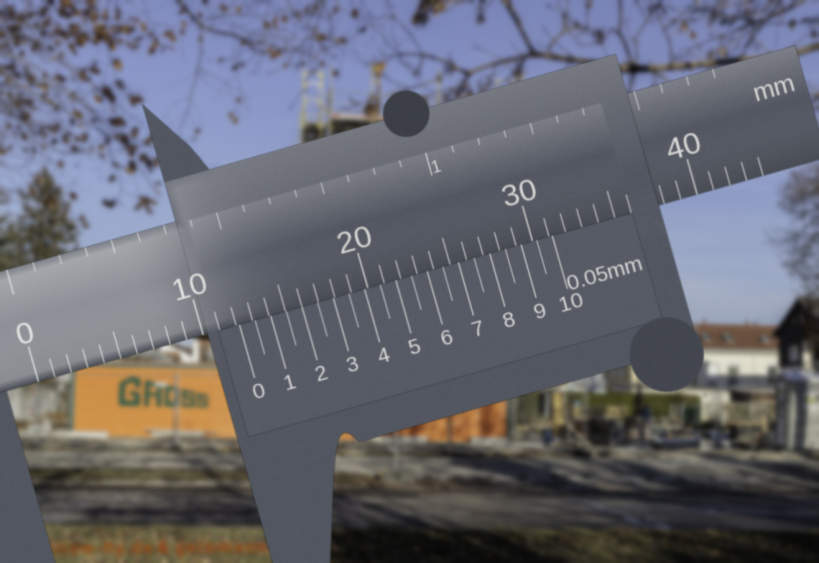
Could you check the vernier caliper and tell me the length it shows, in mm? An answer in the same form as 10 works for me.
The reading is 12.2
